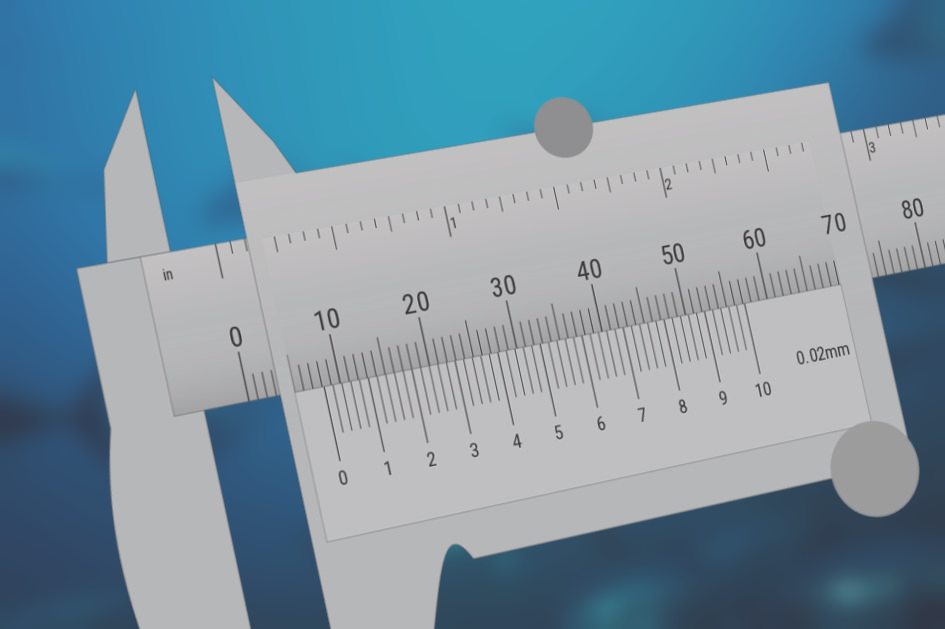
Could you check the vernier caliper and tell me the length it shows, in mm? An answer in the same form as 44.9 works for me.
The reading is 8.2
